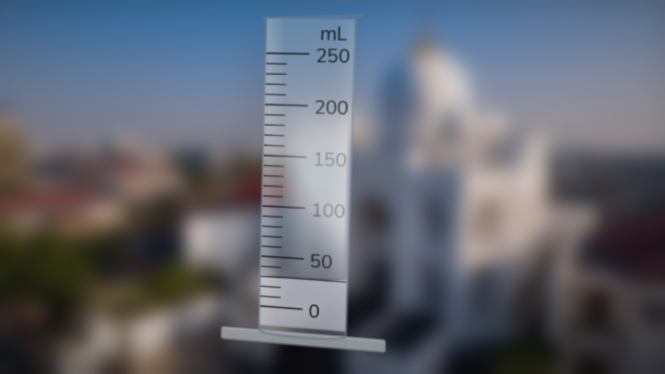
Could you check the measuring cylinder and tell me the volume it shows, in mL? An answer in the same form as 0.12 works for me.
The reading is 30
